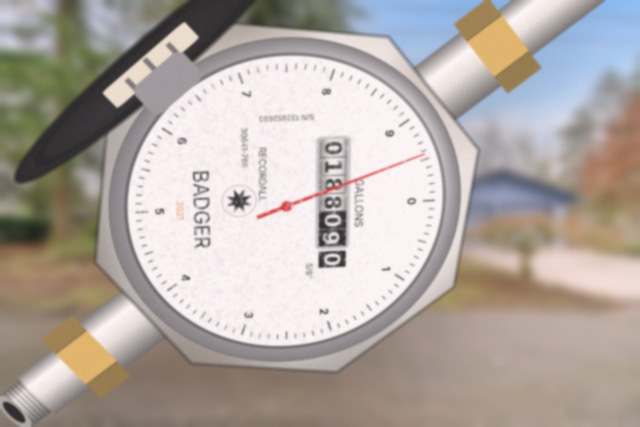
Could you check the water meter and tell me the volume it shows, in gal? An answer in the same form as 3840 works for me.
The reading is 188089.4
